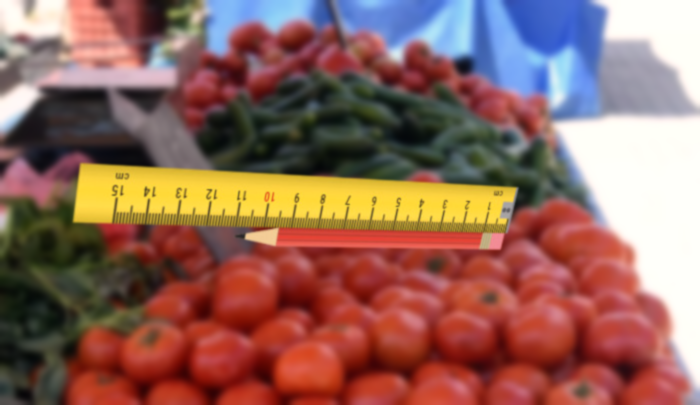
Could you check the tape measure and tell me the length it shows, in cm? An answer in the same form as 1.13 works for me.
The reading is 11
